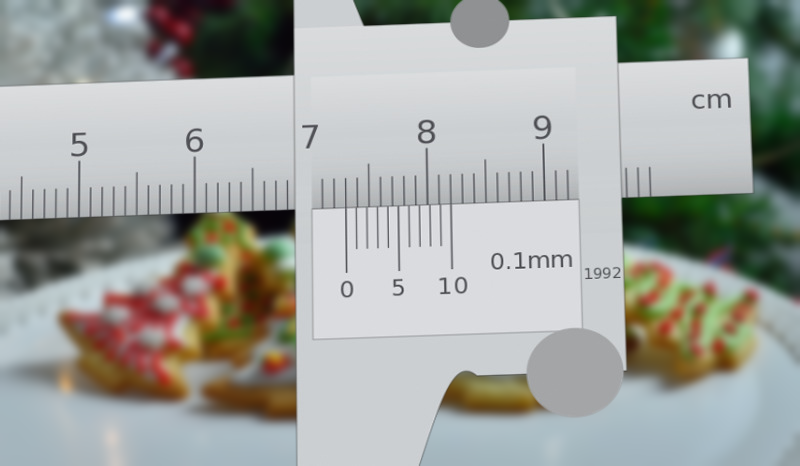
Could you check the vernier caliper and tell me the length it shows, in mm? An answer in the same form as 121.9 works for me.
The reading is 73.0
